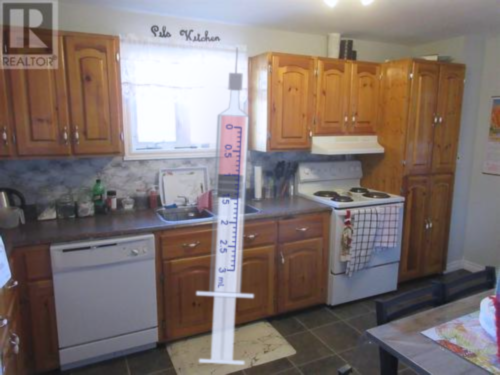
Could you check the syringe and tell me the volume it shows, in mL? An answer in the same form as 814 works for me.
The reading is 1
